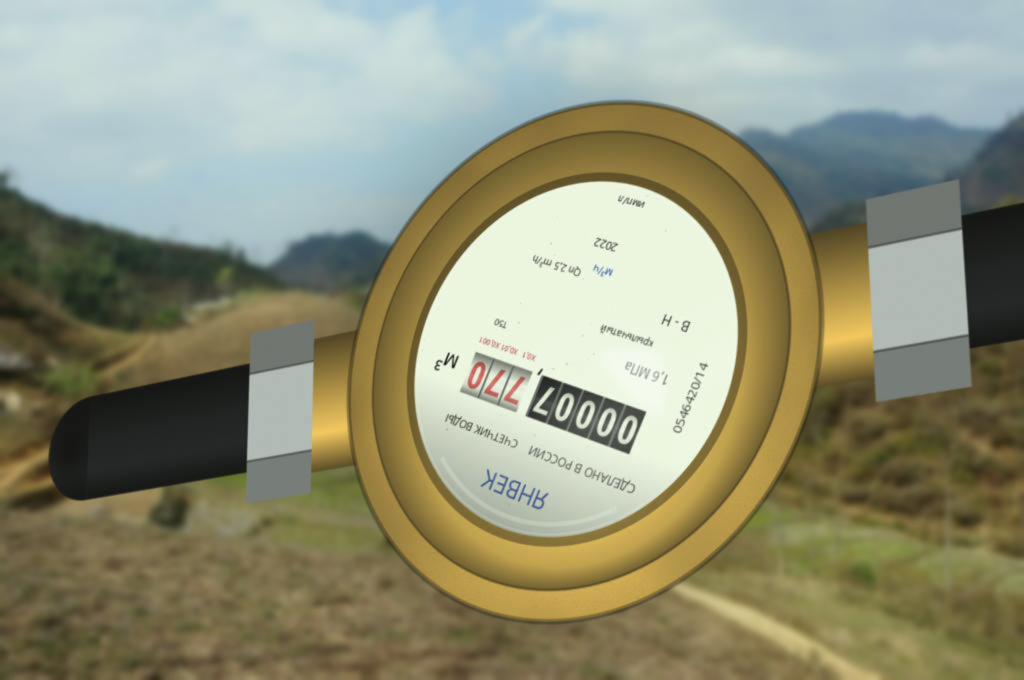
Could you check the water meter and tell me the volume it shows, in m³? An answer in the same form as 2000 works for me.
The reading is 7.770
